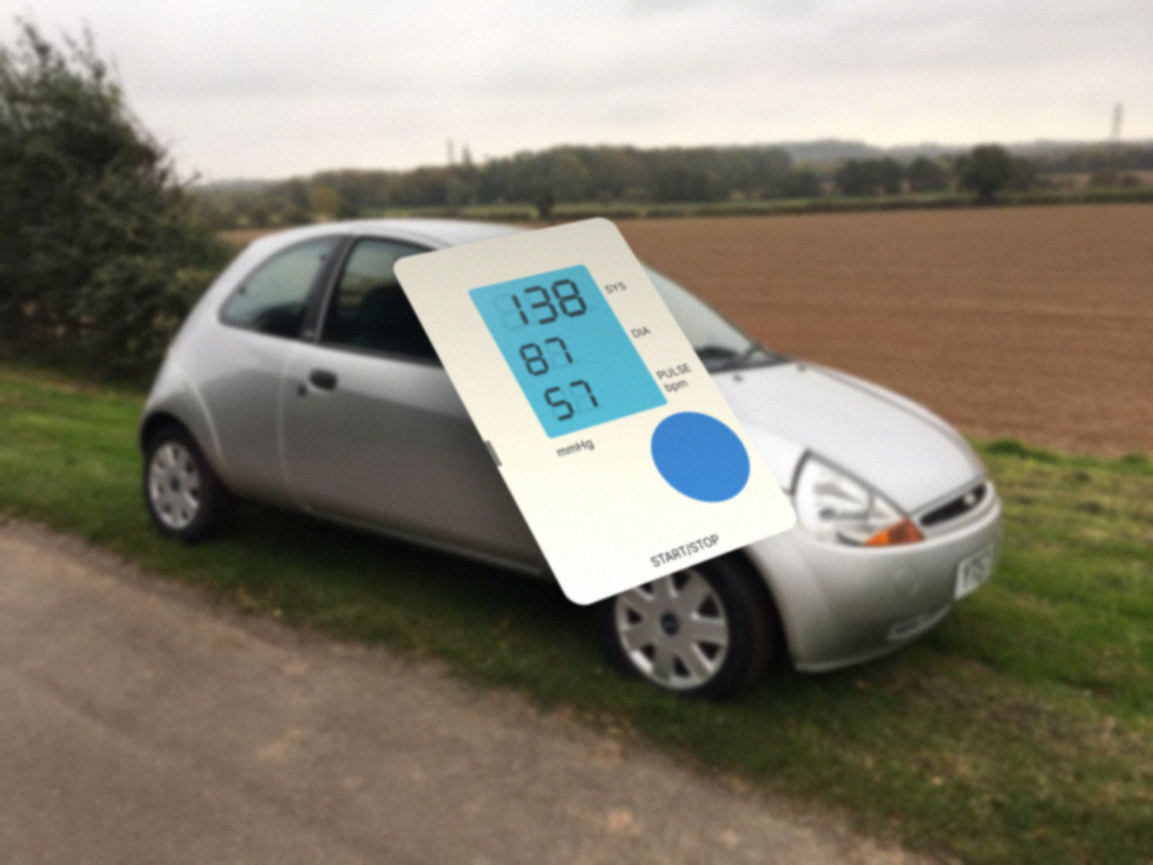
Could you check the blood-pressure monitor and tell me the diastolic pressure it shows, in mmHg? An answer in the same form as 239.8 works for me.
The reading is 87
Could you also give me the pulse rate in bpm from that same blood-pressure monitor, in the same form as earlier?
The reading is 57
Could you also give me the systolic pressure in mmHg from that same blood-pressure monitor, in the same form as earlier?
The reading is 138
